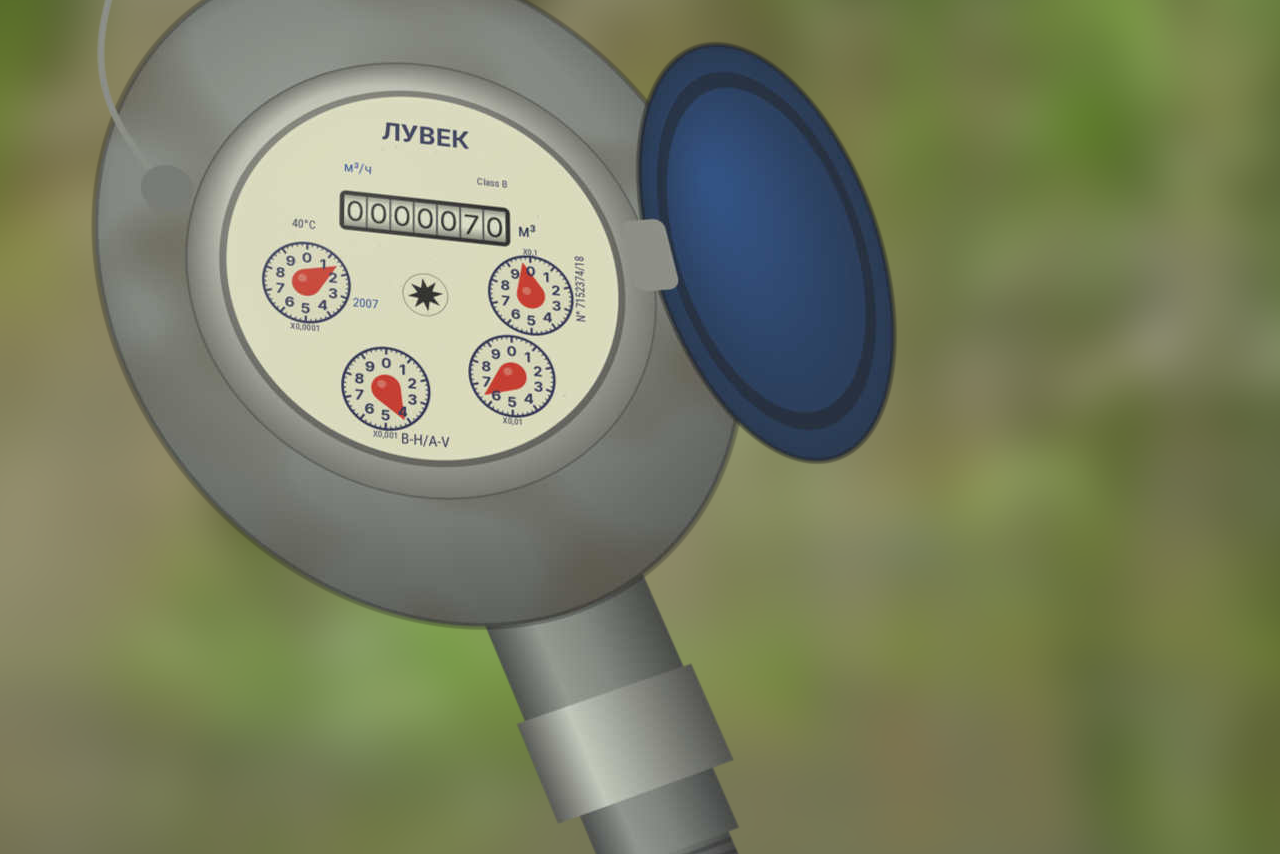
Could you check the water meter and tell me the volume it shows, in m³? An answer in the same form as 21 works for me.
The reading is 69.9641
